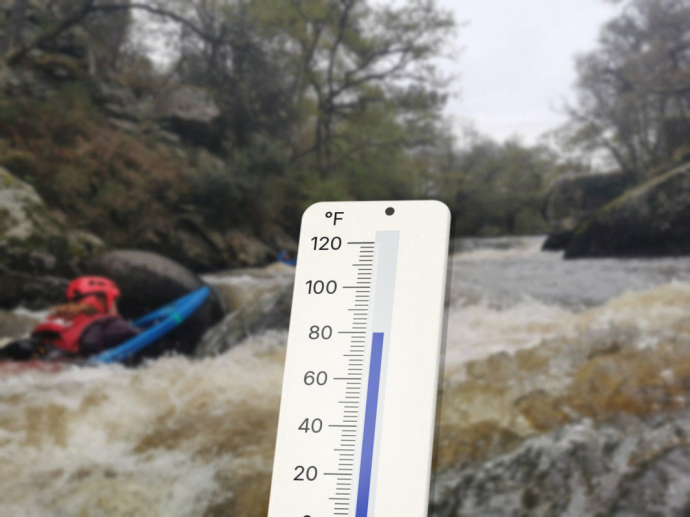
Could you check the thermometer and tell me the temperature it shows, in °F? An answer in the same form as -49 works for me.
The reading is 80
